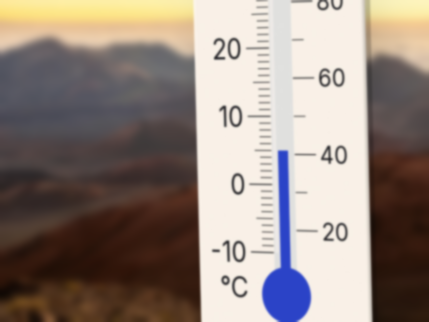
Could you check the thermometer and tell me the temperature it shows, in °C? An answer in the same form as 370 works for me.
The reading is 5
